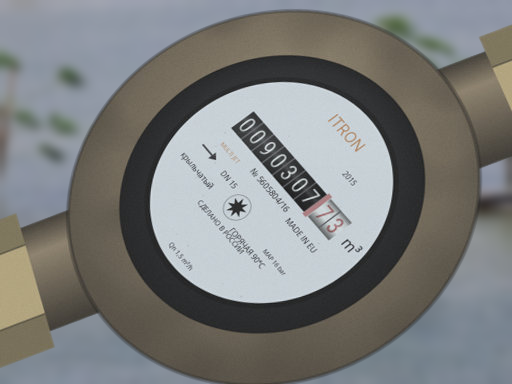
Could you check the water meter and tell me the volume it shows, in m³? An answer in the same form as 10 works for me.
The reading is 90307.73
